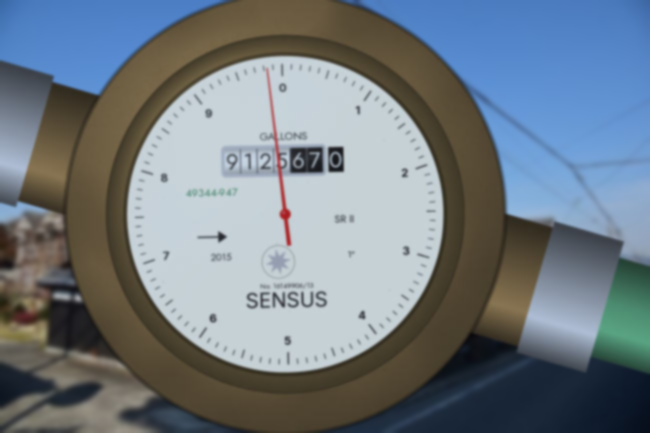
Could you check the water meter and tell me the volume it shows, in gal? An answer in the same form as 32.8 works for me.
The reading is 9125669.8
